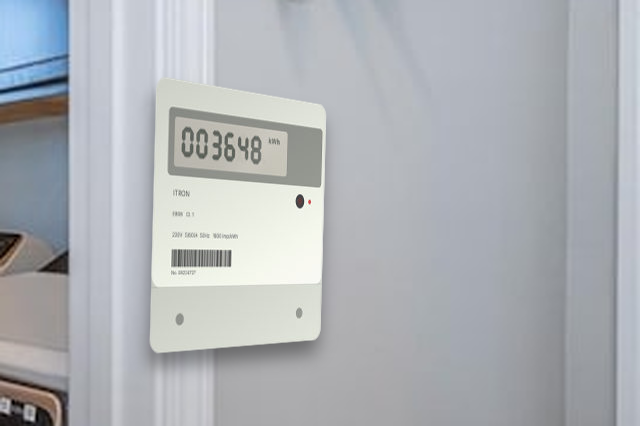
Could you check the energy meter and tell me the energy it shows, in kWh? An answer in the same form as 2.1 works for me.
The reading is 3648
